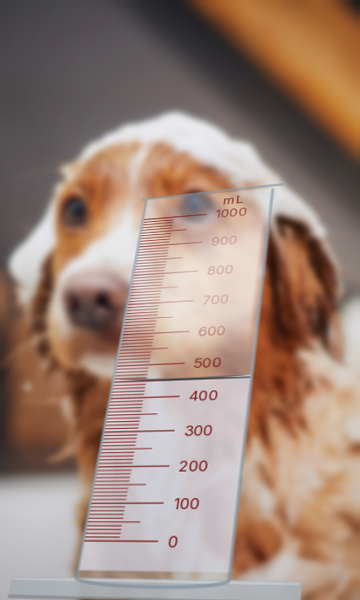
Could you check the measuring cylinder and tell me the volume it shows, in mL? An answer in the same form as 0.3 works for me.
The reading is 450
